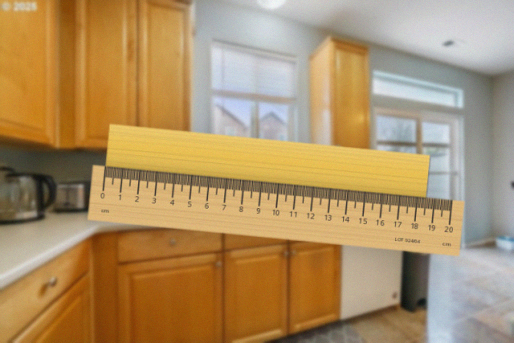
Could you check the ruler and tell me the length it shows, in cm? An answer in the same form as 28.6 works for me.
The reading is 18.5
